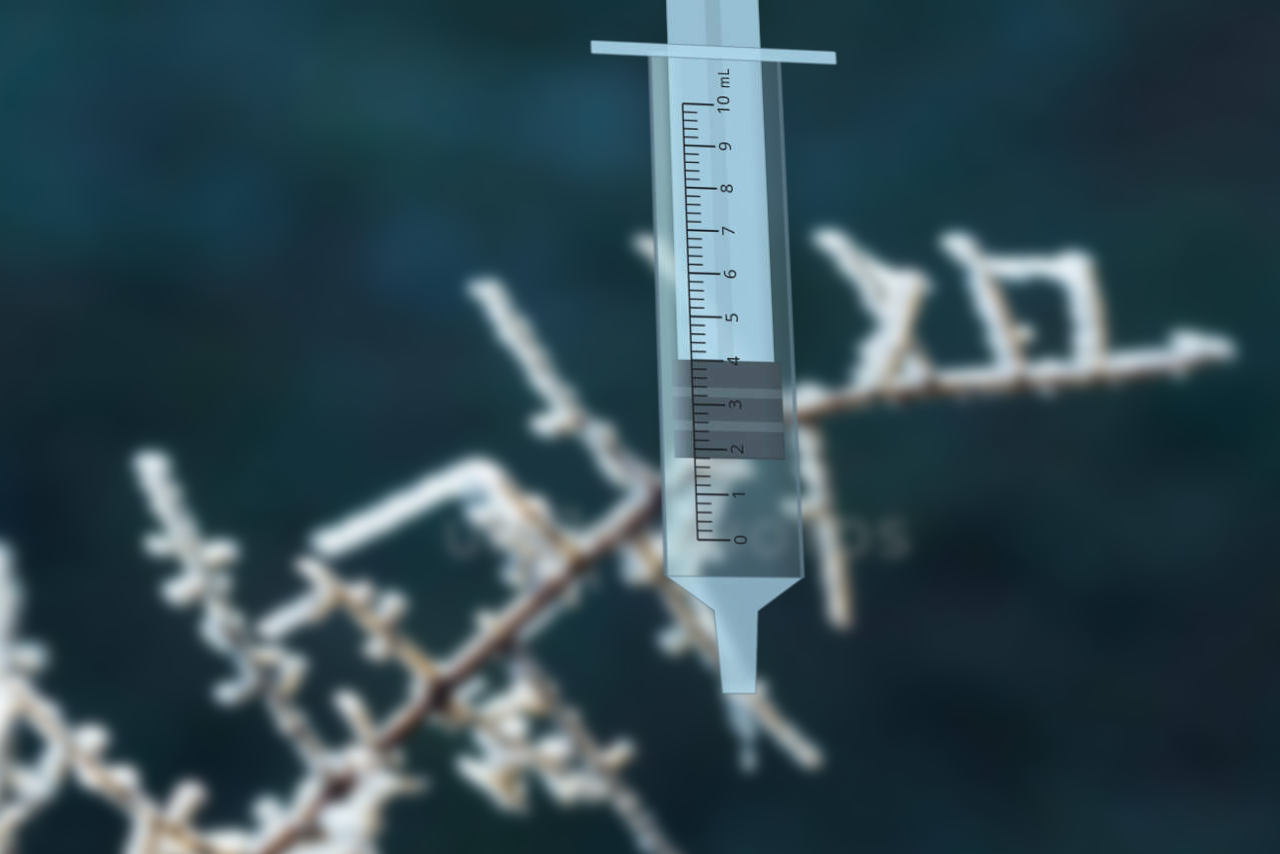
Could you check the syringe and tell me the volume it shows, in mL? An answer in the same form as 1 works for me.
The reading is 1.8
